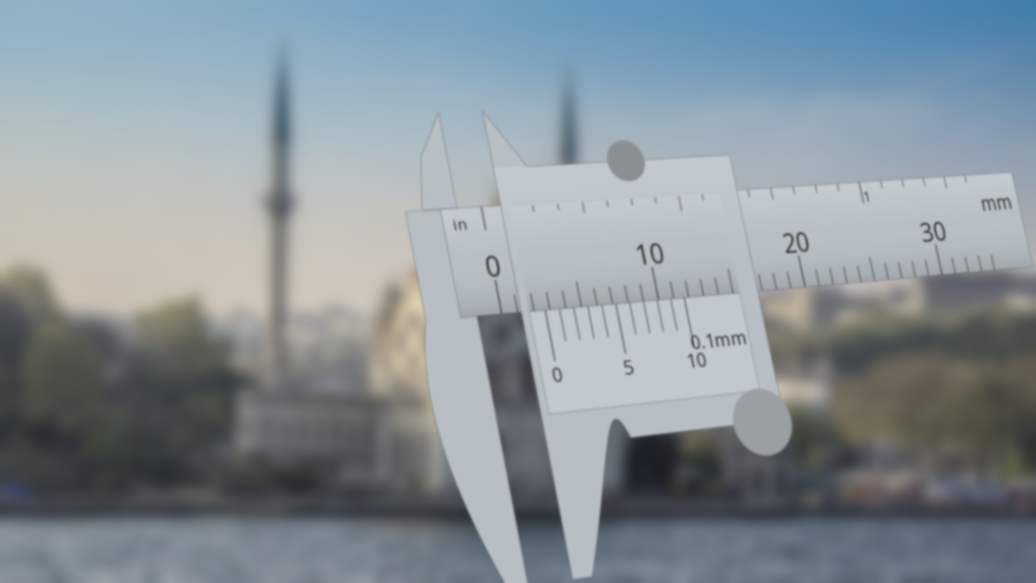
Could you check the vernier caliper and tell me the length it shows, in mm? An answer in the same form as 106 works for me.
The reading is 2.7
